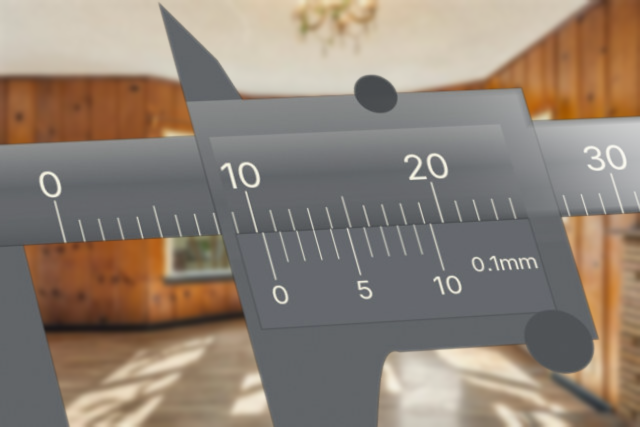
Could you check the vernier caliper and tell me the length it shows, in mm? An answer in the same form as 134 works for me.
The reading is 10.3
